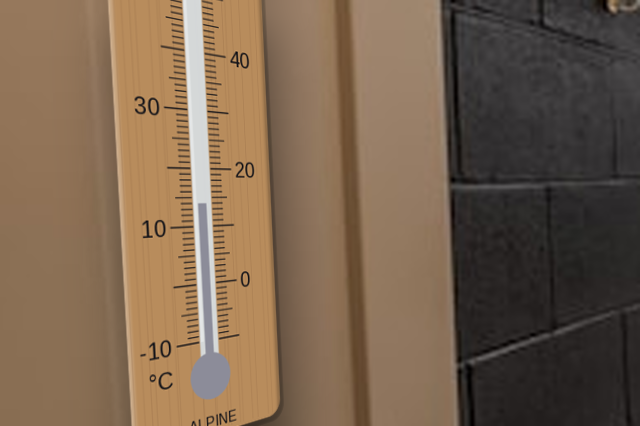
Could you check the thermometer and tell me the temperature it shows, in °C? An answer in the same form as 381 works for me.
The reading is 14
